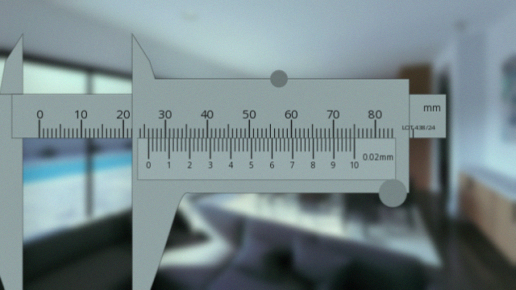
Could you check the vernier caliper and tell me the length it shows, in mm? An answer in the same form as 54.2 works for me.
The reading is 26.0
